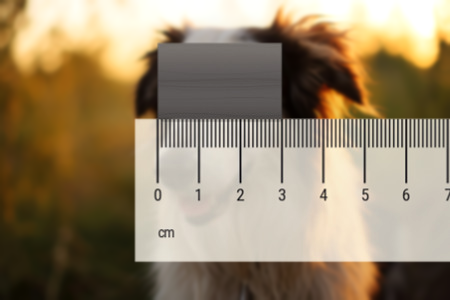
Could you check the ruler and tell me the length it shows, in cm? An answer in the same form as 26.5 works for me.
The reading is 3
